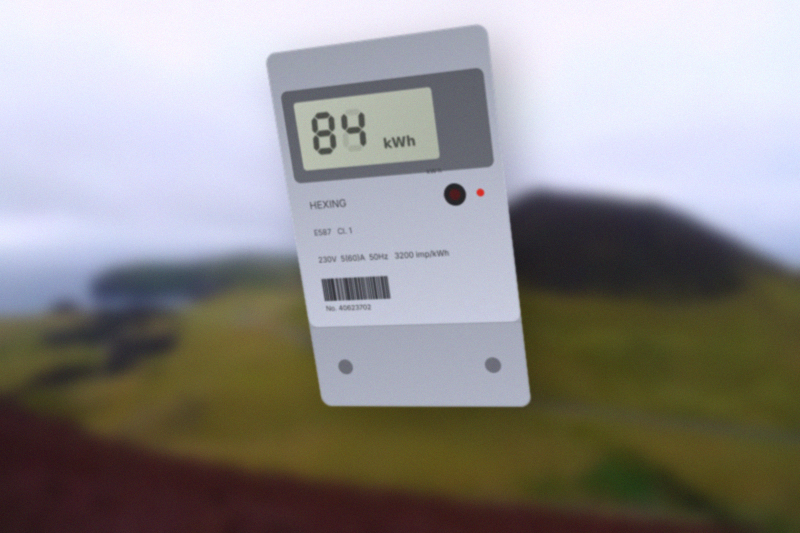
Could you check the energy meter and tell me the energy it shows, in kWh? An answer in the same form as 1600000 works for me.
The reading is 84
